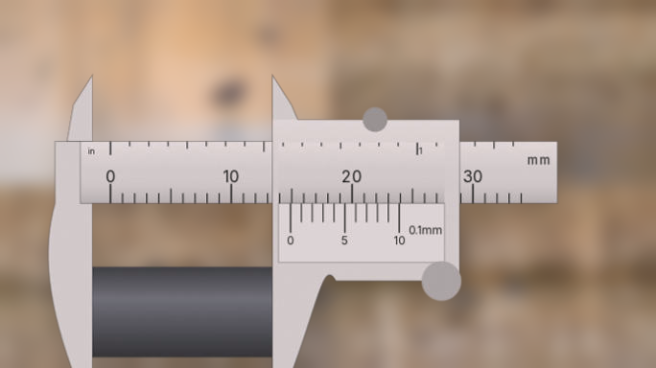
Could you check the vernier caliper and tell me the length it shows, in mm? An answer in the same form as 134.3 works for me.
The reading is 14.9
